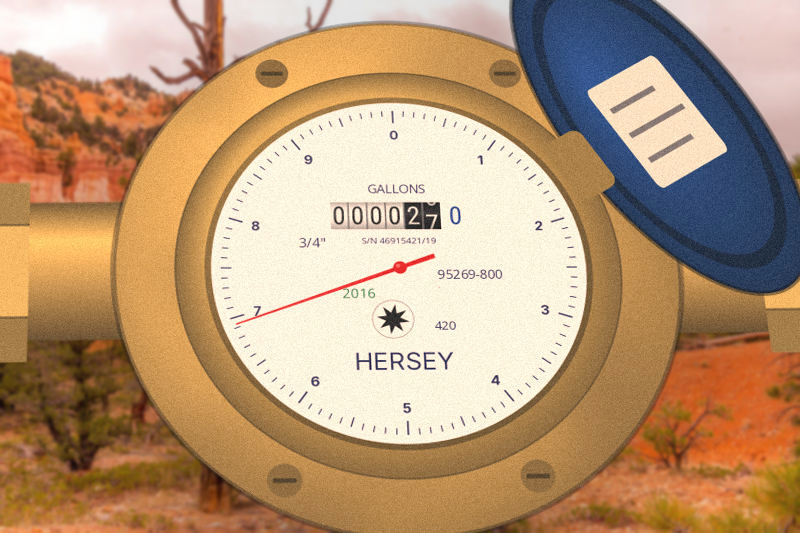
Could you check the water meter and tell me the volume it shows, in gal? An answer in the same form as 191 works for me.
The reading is 266.9
